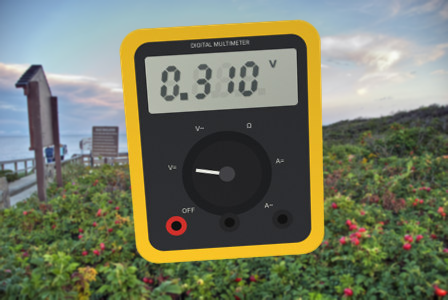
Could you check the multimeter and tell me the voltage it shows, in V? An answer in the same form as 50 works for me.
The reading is 0.310
